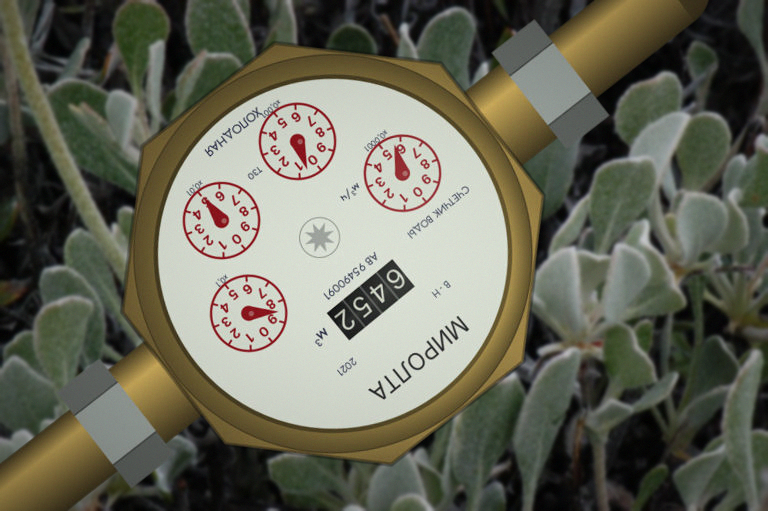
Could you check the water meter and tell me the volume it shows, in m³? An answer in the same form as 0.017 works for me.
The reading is 6452.8505
